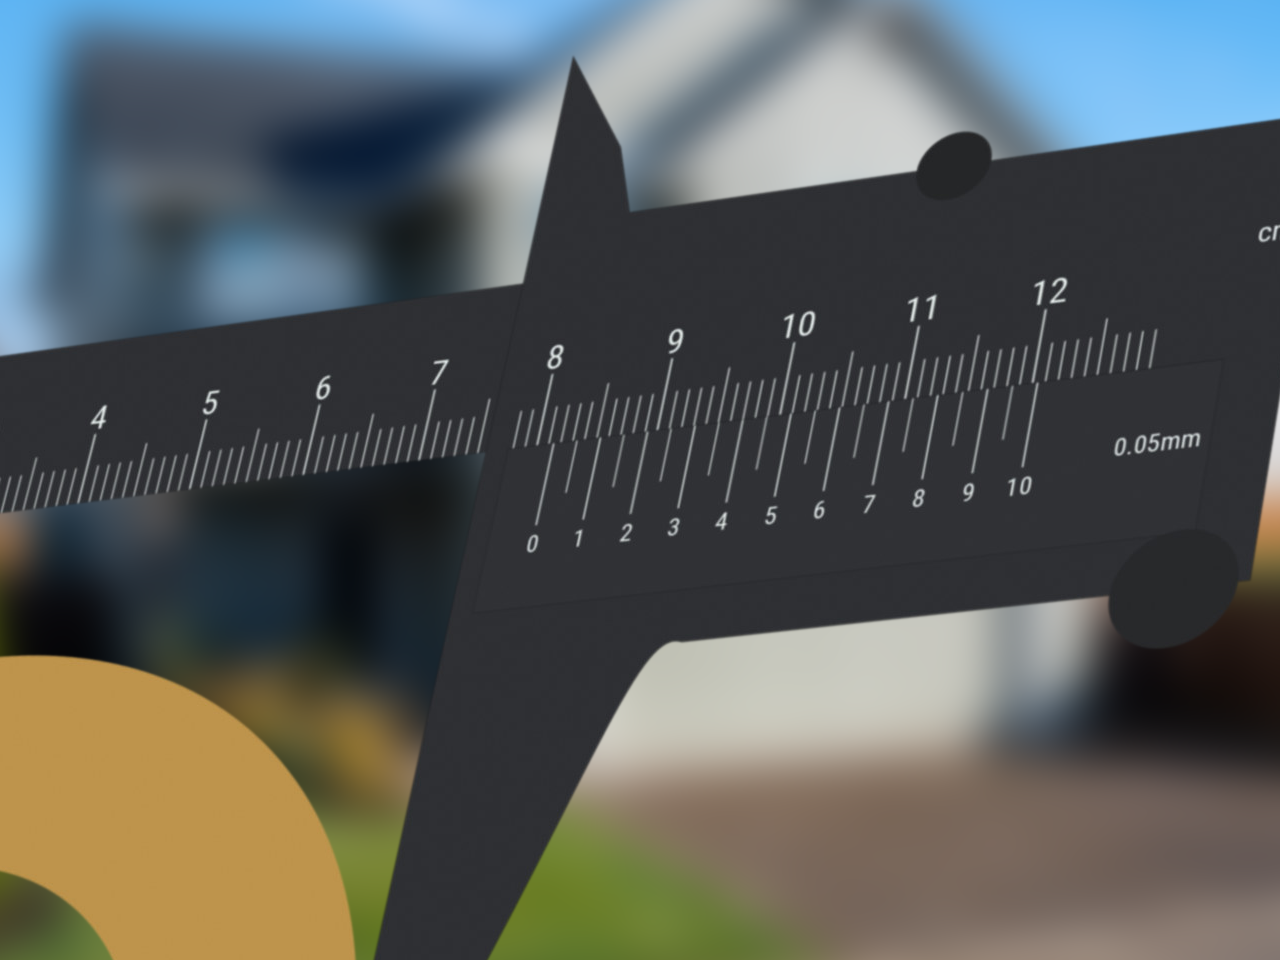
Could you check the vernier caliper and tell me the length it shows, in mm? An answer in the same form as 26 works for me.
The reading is 81.4
